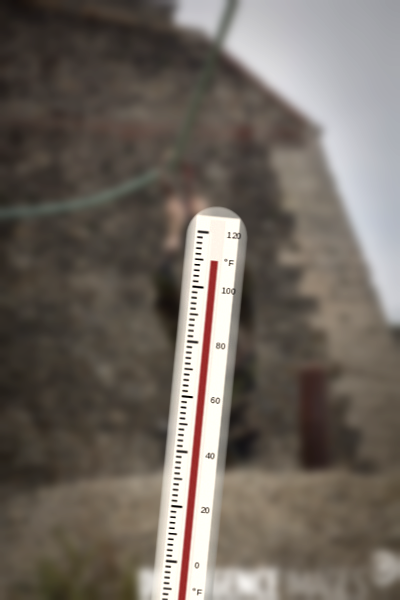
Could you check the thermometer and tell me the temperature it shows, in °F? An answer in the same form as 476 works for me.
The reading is 110
